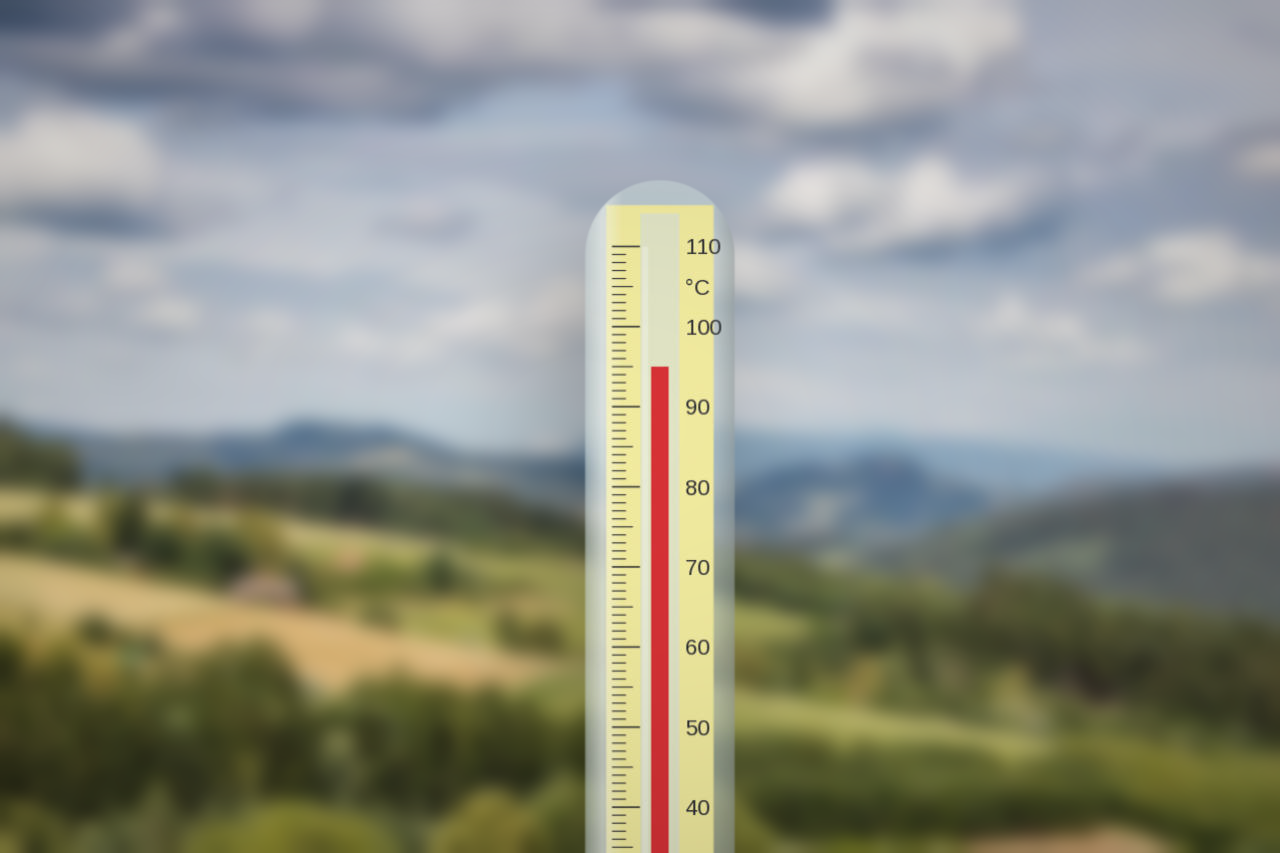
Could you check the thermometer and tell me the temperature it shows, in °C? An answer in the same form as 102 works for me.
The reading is 95
